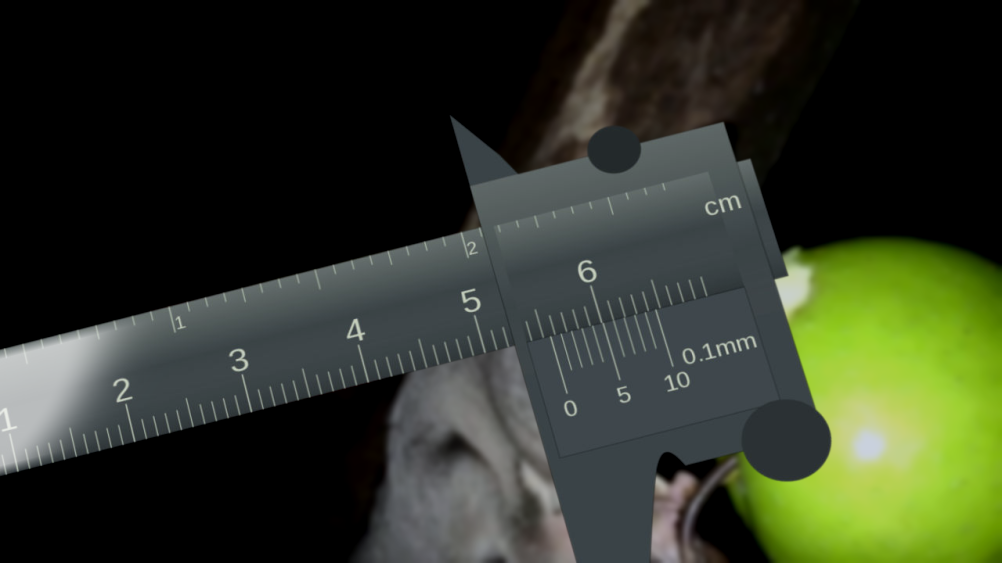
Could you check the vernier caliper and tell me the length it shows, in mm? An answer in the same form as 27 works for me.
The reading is 55.6
